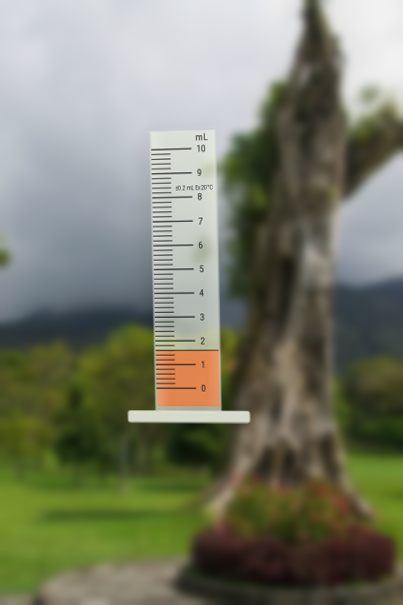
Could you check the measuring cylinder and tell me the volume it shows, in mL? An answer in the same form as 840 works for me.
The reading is 1.6
